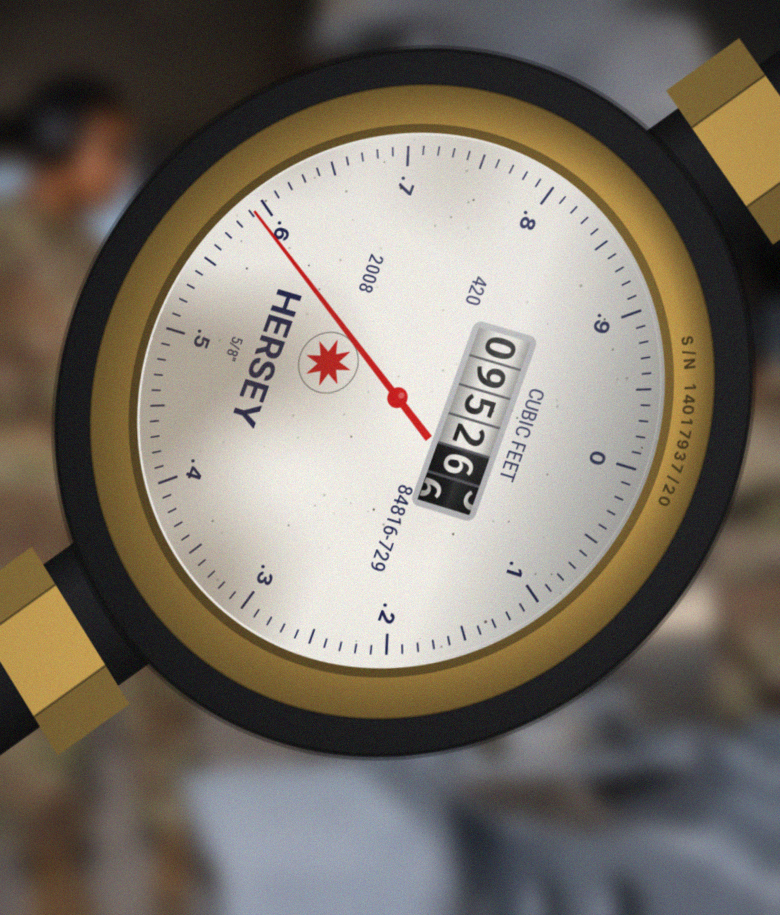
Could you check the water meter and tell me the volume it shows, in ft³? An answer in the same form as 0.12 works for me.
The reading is 95265.59
